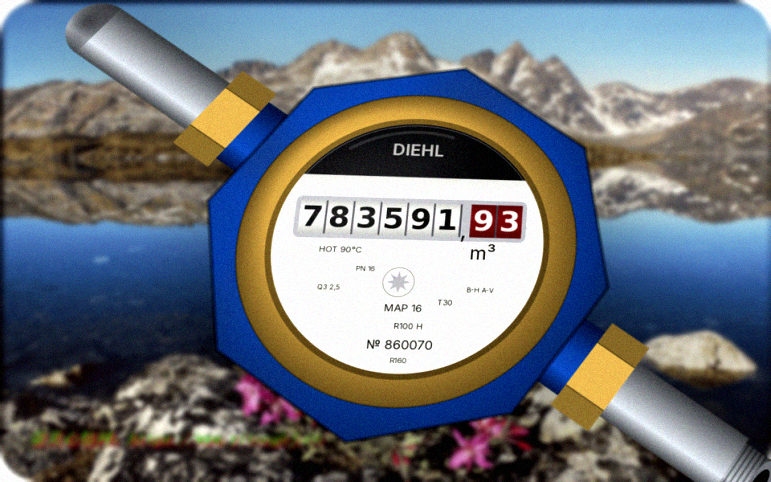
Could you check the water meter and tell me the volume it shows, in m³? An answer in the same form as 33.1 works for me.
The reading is 783591.93
